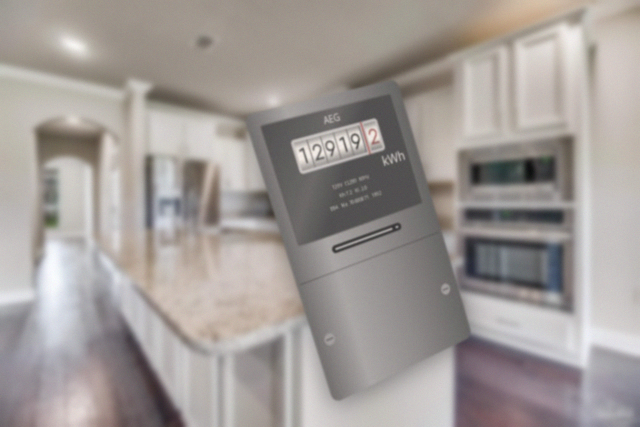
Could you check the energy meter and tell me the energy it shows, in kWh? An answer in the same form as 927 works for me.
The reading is 12919.2
